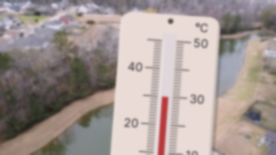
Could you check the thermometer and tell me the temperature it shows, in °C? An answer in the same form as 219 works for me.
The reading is 30
